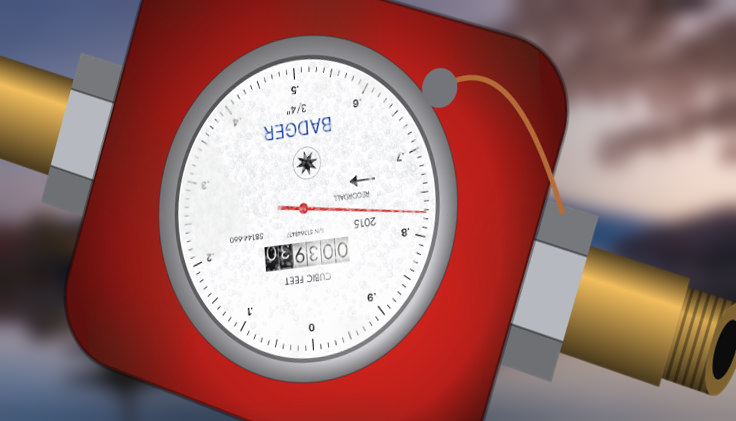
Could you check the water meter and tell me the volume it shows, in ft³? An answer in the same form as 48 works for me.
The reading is 3929.77
